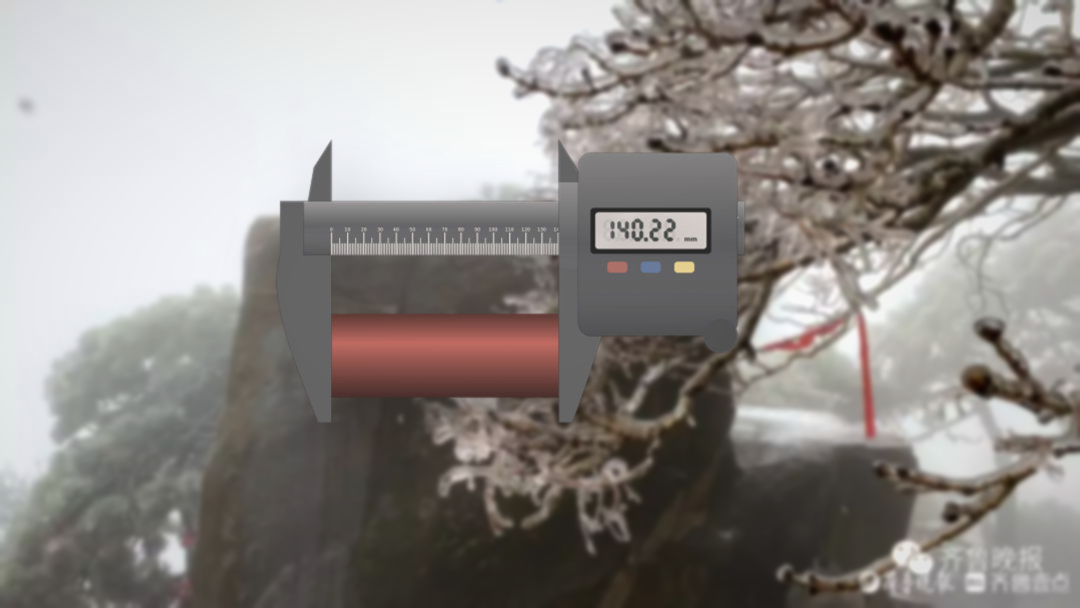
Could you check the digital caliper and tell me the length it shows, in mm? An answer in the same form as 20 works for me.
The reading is 140.22
